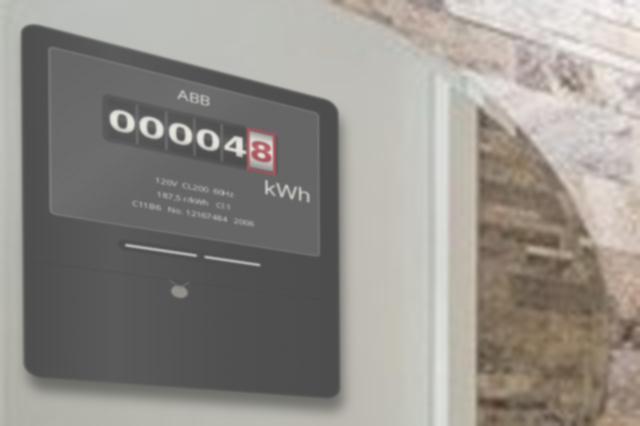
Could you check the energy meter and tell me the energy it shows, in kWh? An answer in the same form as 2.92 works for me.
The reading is 4.8
